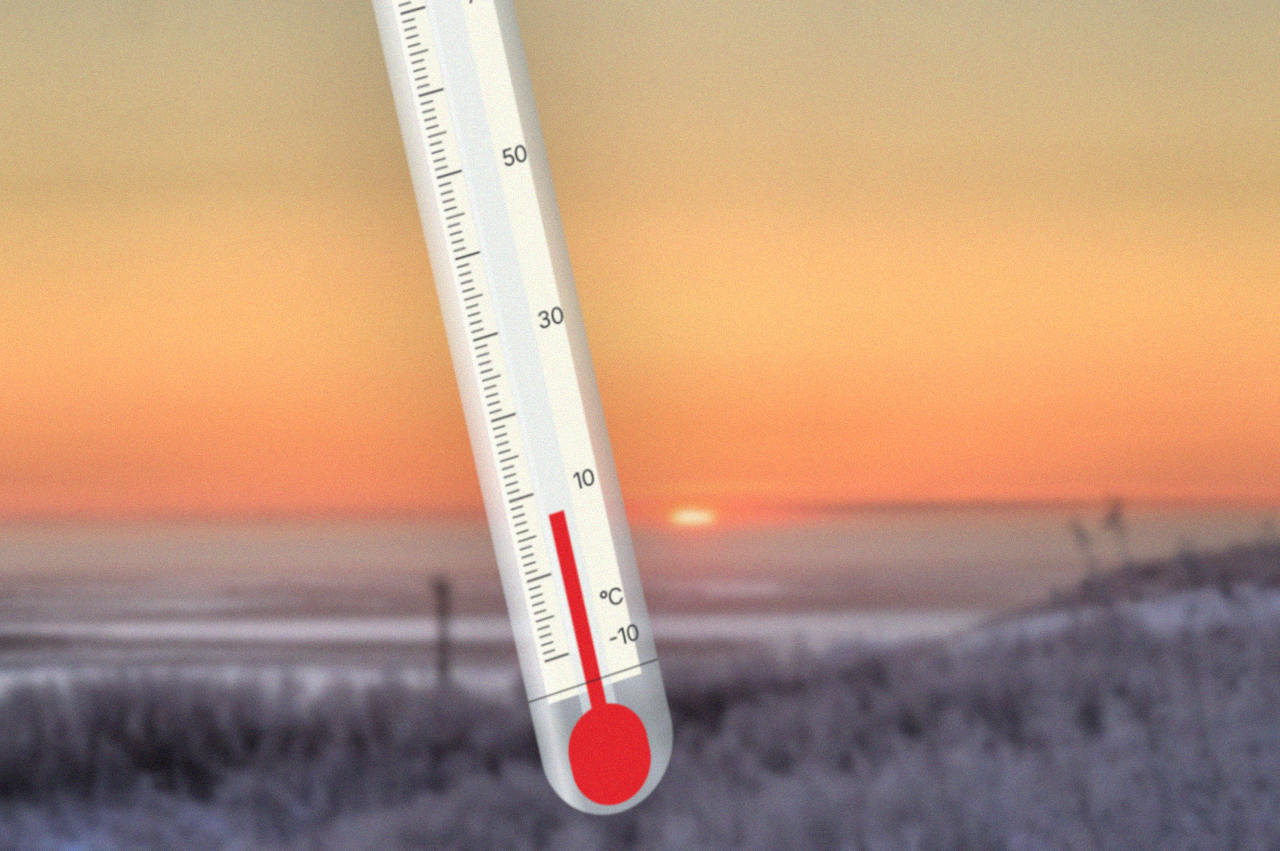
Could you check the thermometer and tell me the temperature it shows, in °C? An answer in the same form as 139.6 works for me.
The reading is 7
